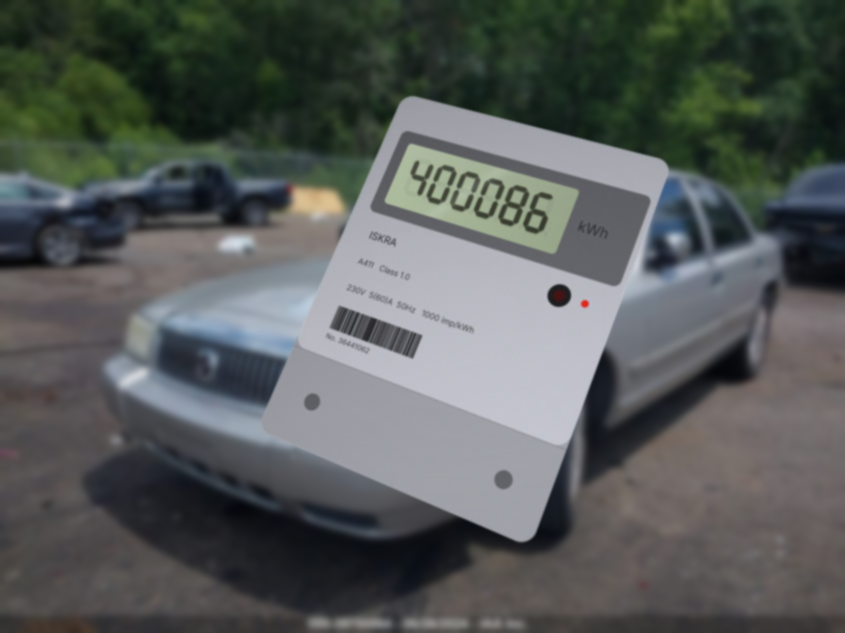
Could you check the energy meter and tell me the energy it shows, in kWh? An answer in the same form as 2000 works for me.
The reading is 400086
